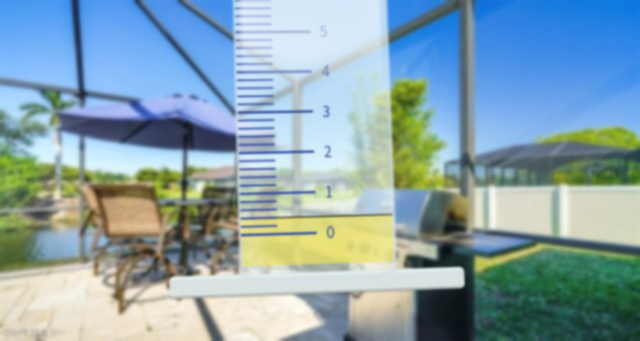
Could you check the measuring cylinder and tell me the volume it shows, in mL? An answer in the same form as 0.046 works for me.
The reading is 0.4
